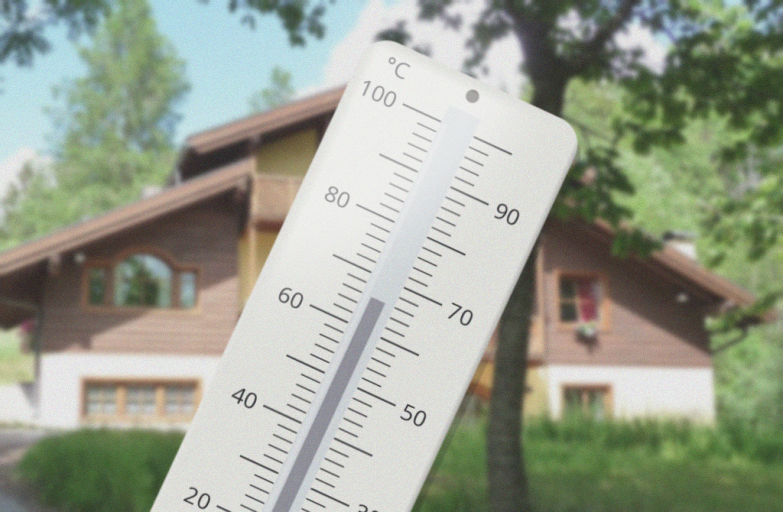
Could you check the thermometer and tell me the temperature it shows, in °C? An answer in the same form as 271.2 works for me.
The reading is 66
